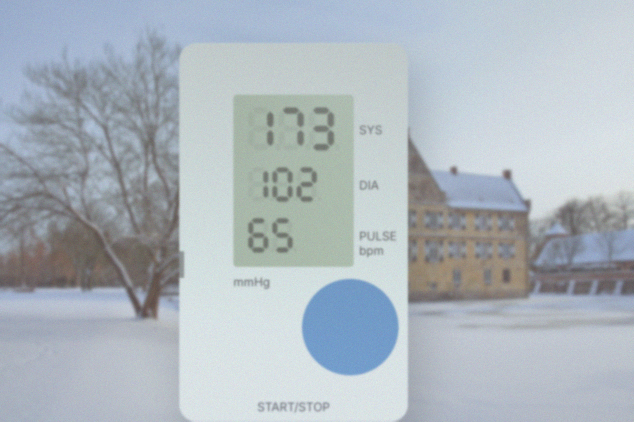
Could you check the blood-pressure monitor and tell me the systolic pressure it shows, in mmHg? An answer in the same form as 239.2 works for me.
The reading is 173
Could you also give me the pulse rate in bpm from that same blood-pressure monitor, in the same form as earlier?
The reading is 65
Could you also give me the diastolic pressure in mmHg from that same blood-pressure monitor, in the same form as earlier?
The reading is 102
